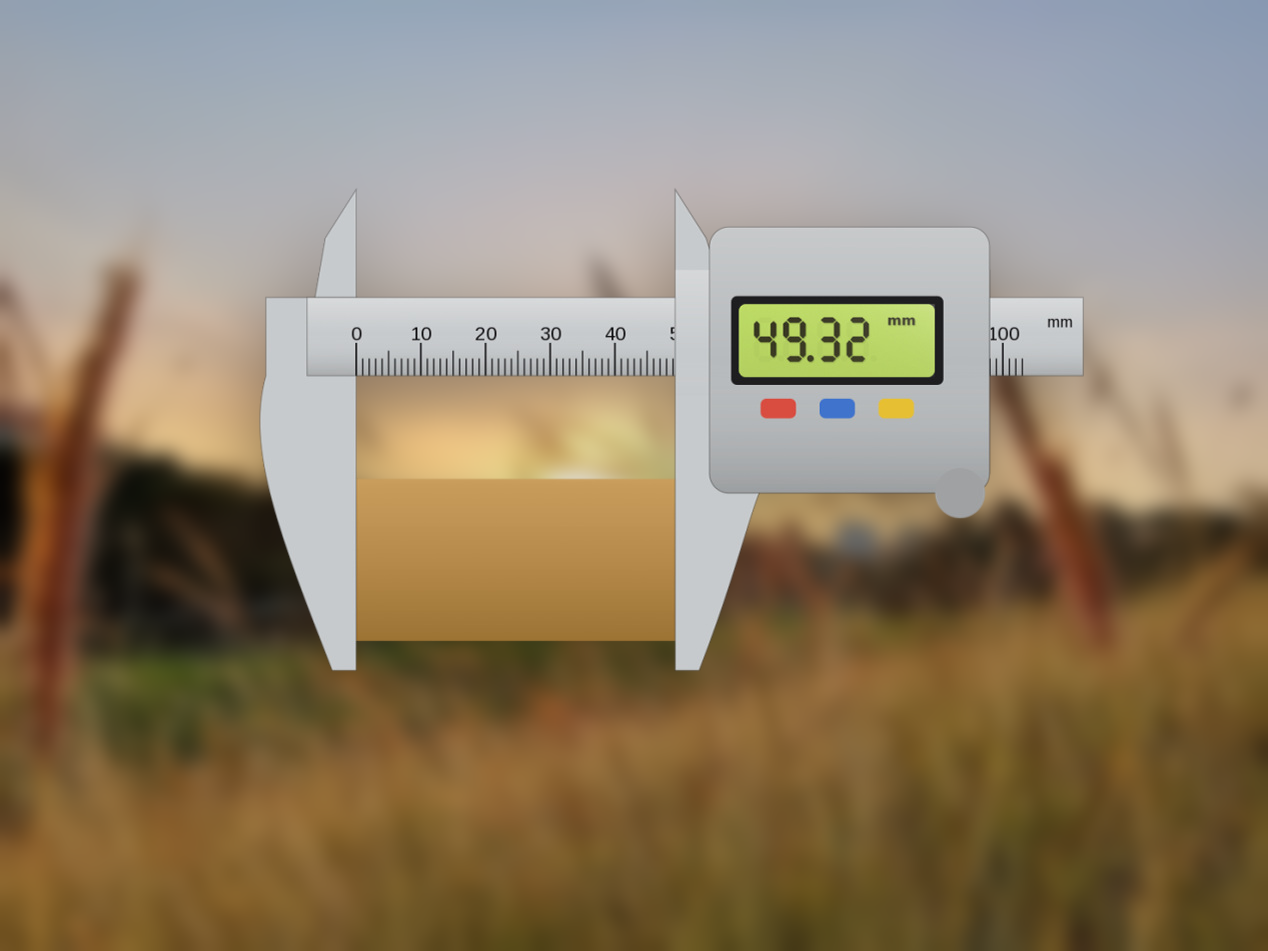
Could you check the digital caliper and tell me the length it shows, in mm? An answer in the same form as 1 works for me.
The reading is 49.32
